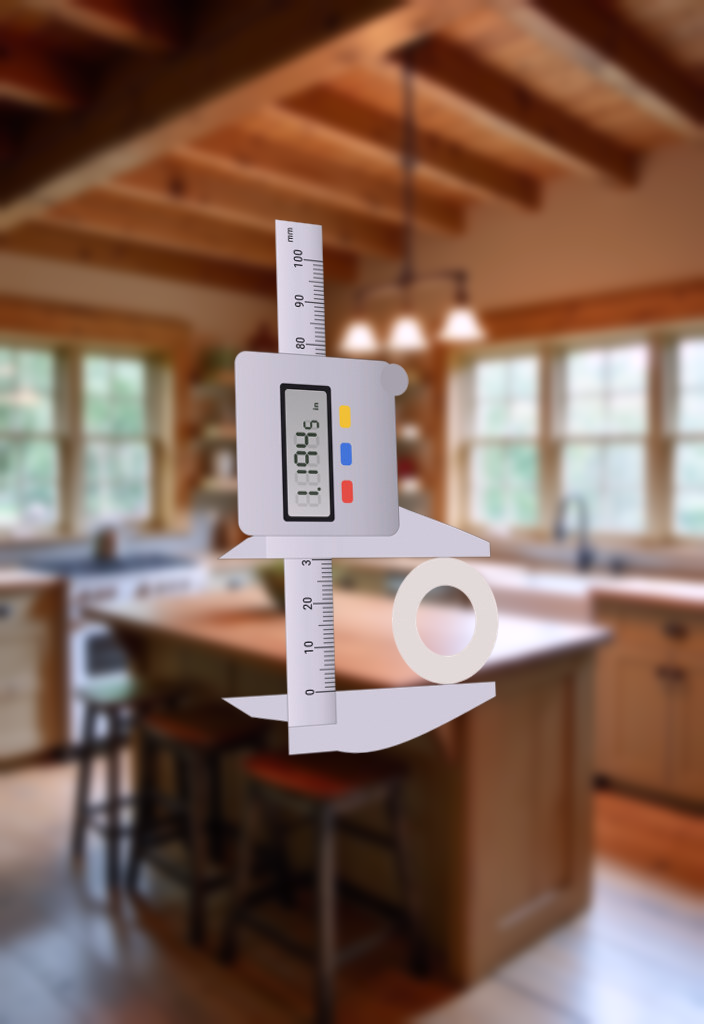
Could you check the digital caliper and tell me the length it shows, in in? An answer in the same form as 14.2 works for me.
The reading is 1.1945
